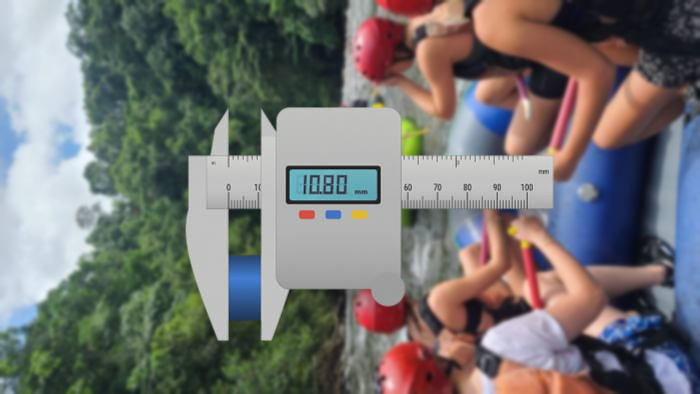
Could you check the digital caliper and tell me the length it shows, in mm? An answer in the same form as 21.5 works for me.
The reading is 10.80
